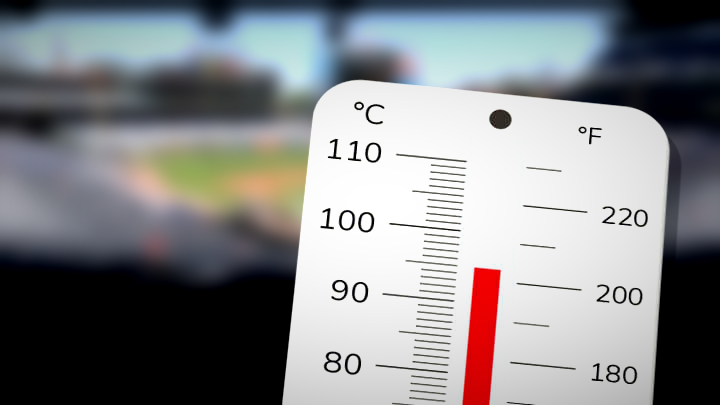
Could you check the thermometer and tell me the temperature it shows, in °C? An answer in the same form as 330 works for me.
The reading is 95
